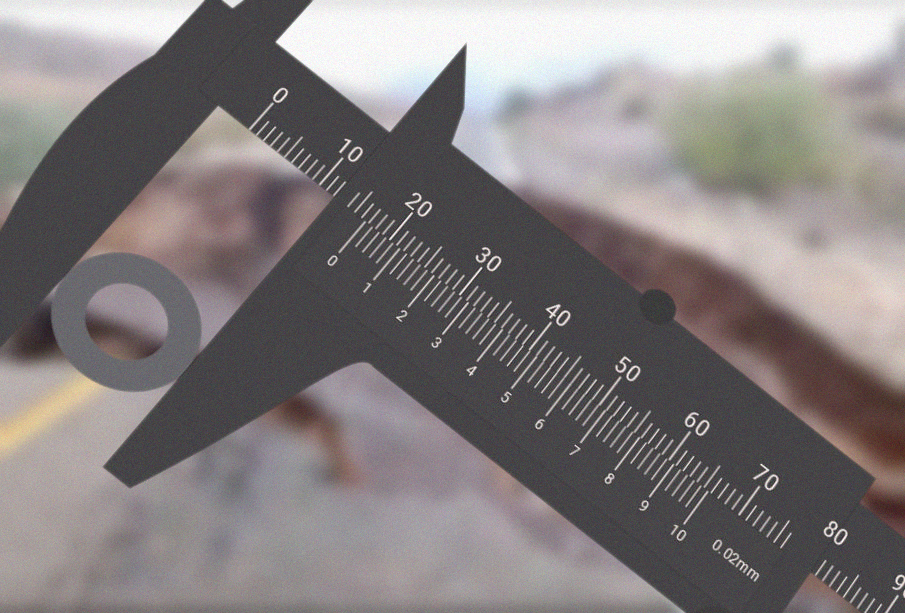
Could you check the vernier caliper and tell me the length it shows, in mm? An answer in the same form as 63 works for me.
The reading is 16.6
